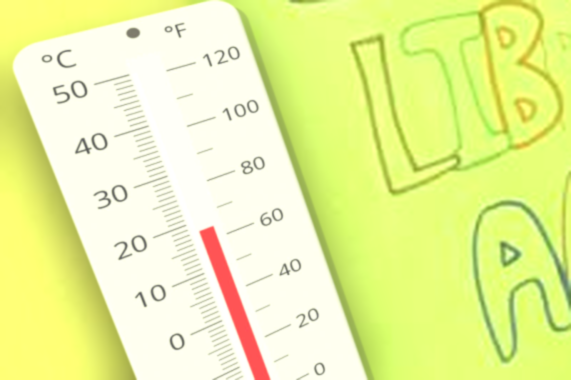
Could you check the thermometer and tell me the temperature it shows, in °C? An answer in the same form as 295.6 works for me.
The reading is 18
